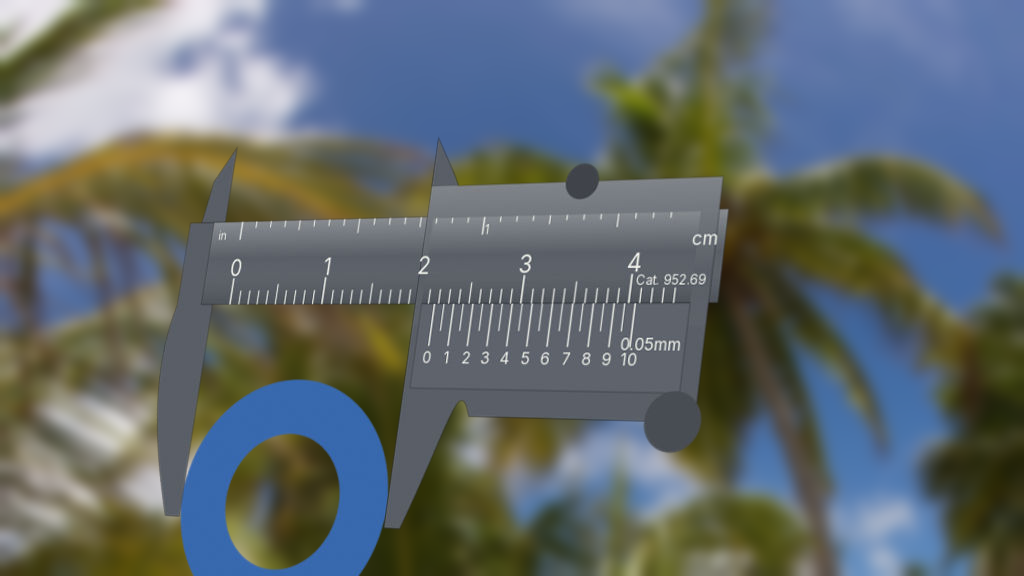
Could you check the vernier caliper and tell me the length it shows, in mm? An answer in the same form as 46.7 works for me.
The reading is 21.6
